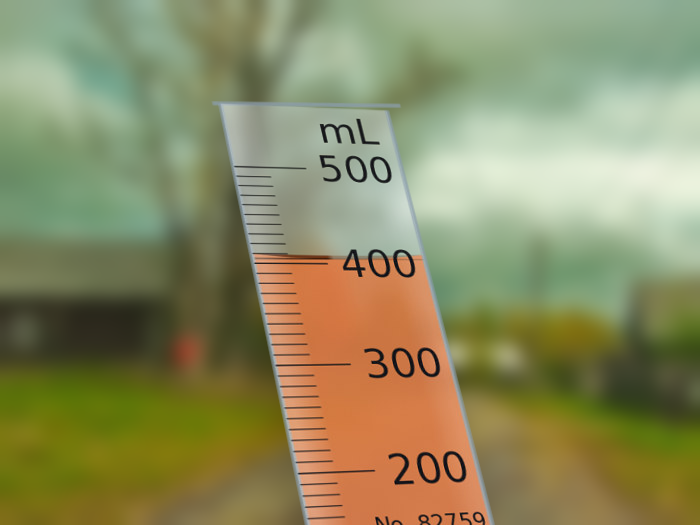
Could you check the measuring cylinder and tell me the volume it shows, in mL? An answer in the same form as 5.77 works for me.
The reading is 405
